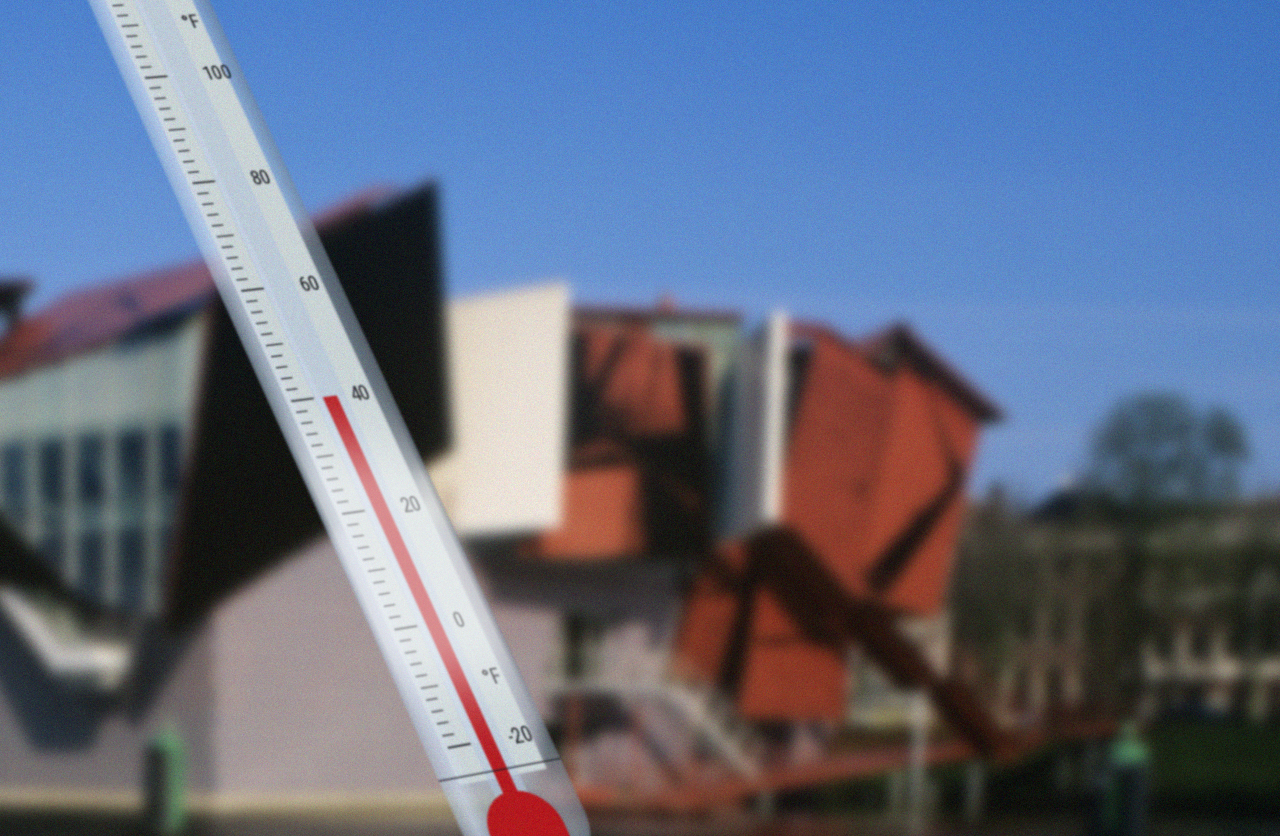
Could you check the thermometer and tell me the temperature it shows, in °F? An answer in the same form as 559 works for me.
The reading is 40
